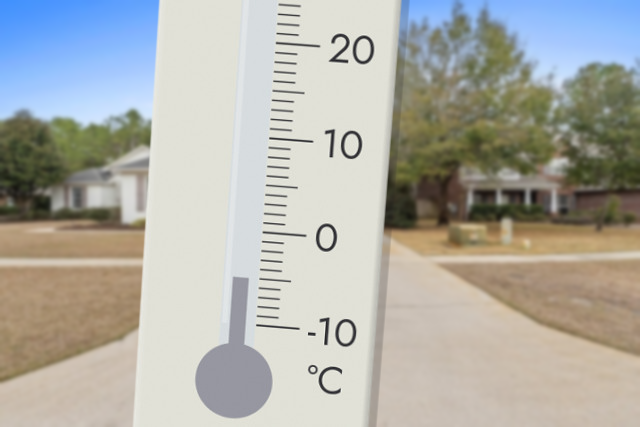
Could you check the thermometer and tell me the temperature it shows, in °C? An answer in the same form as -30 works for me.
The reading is -5
